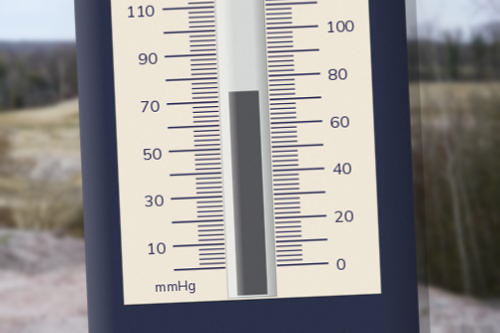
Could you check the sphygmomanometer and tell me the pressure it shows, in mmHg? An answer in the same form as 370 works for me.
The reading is 74
